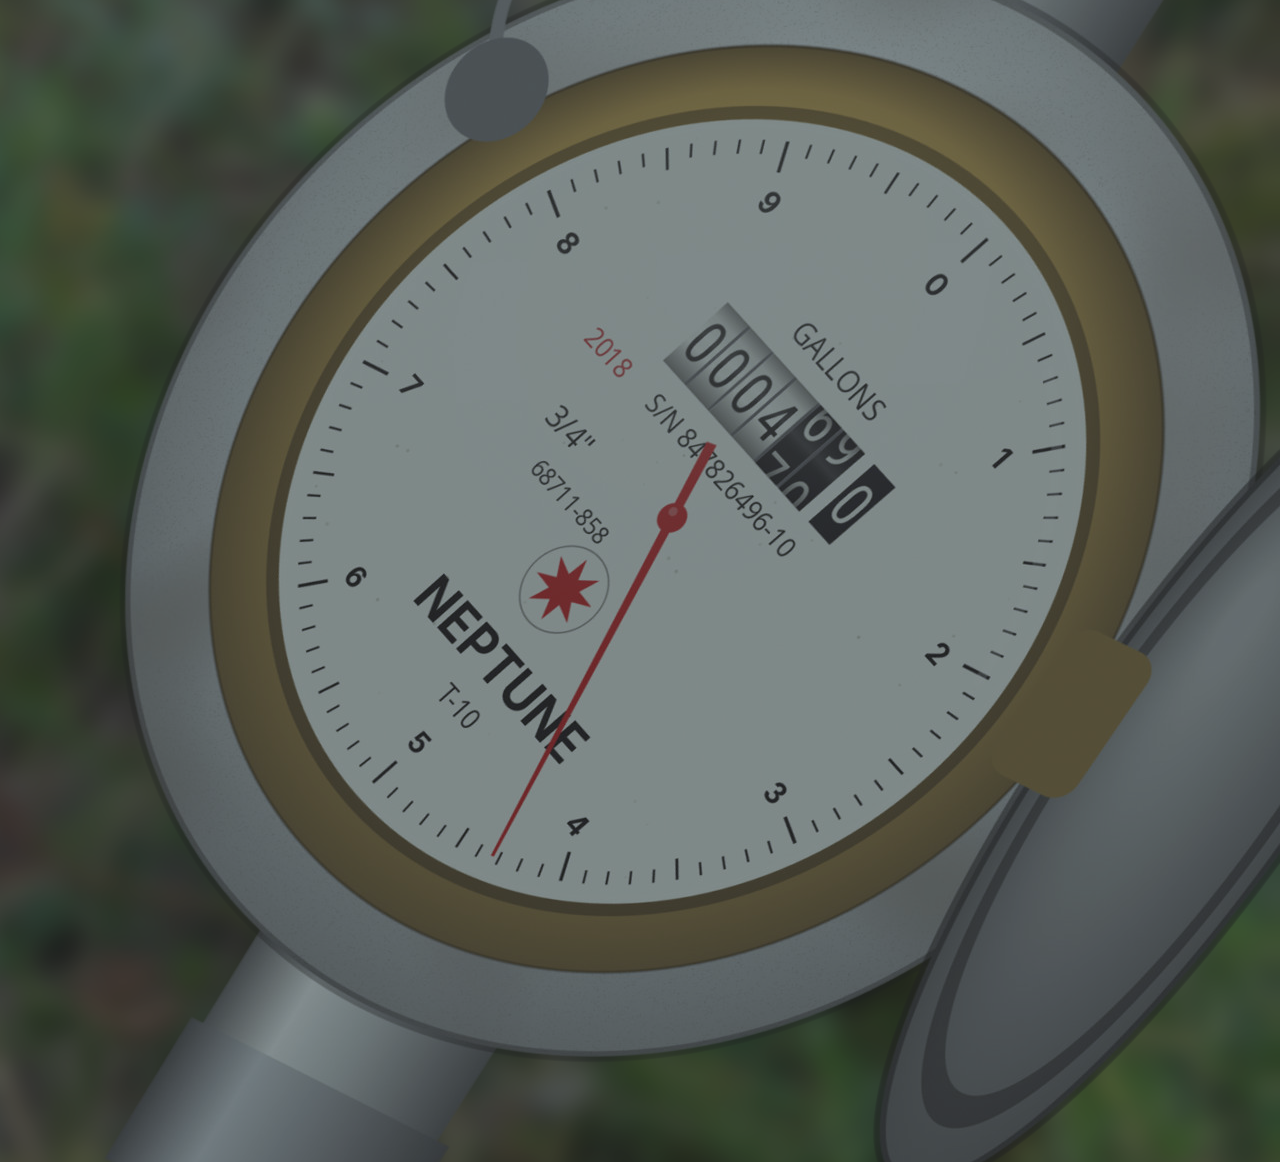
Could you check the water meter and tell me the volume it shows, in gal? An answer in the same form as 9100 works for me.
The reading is 4694.3
